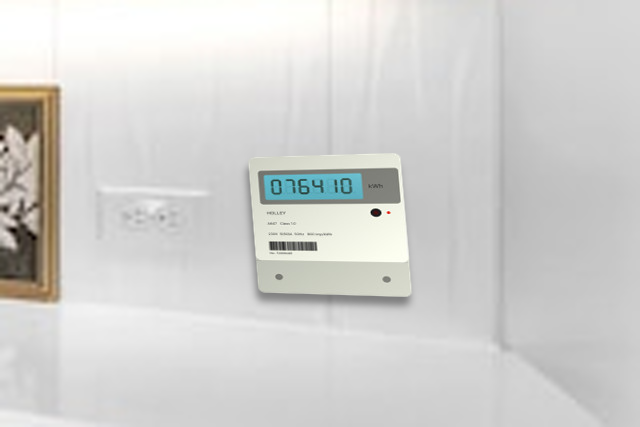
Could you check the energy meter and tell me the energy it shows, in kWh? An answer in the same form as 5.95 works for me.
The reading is 76410
